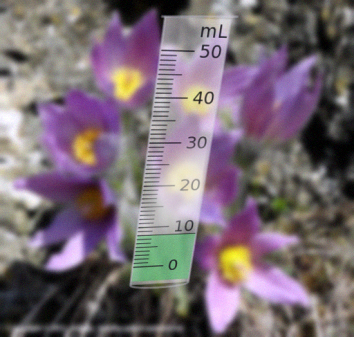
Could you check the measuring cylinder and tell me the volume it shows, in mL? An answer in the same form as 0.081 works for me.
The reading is 8
